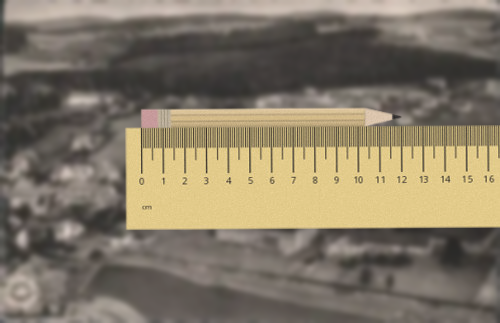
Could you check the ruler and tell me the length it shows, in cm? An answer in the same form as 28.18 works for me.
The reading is 12
